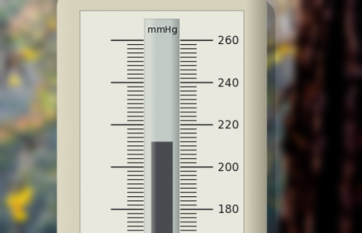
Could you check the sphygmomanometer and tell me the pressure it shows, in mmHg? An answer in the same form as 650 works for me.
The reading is 212
